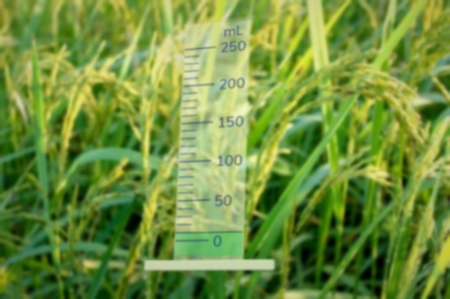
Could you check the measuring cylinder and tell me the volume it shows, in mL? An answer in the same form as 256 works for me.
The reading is 10
